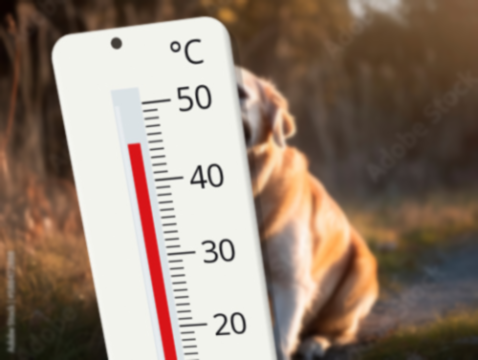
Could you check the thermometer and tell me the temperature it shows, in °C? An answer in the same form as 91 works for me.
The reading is 45
